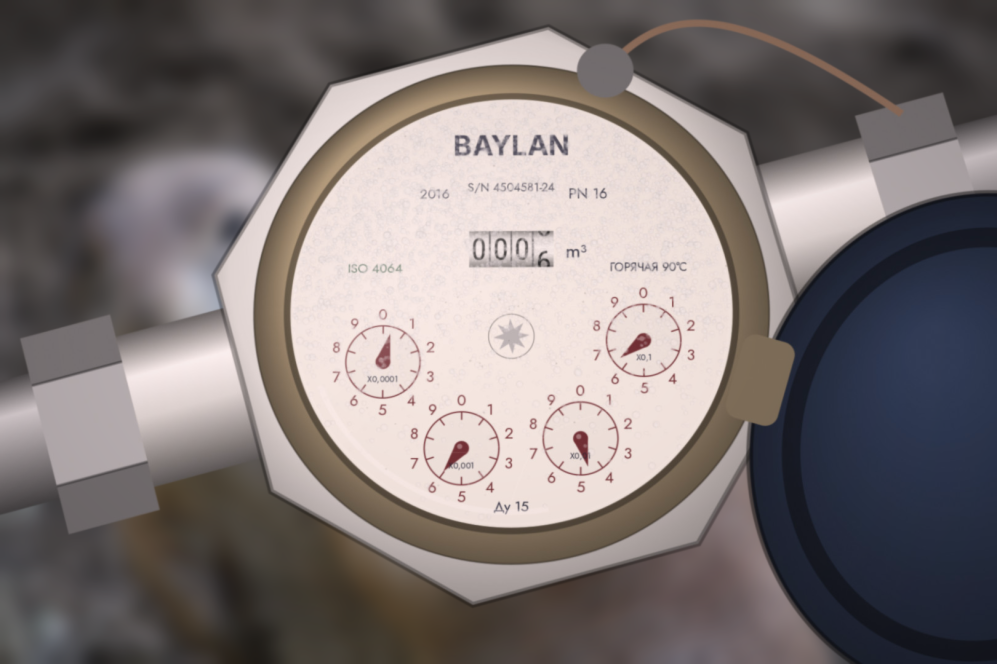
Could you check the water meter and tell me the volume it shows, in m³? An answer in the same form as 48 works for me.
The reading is 5.6460
